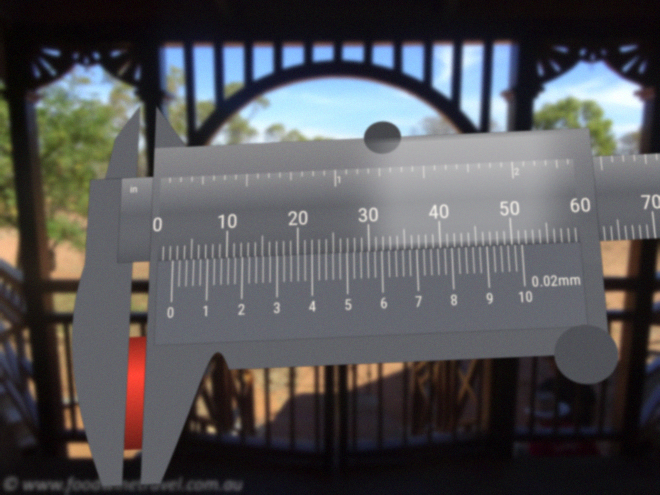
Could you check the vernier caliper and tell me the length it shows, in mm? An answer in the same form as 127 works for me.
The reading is 2.4
